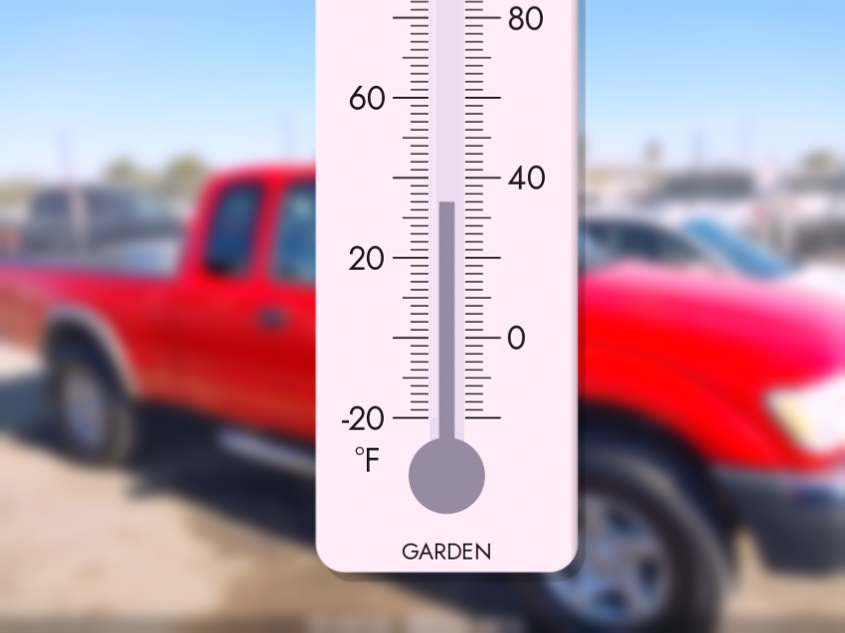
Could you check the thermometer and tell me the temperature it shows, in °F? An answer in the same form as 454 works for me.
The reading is 34
